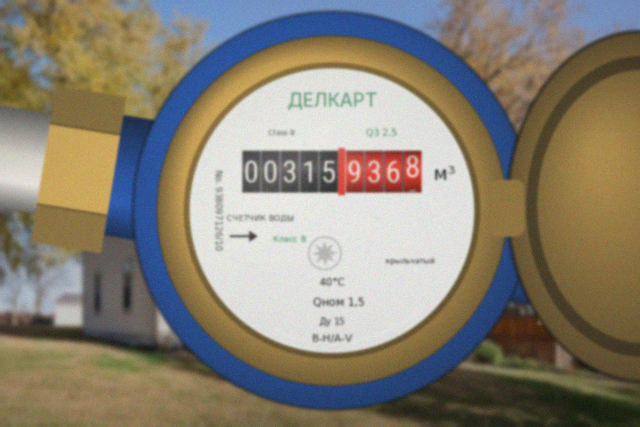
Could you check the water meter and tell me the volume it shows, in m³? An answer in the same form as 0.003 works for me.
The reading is 315.9368
